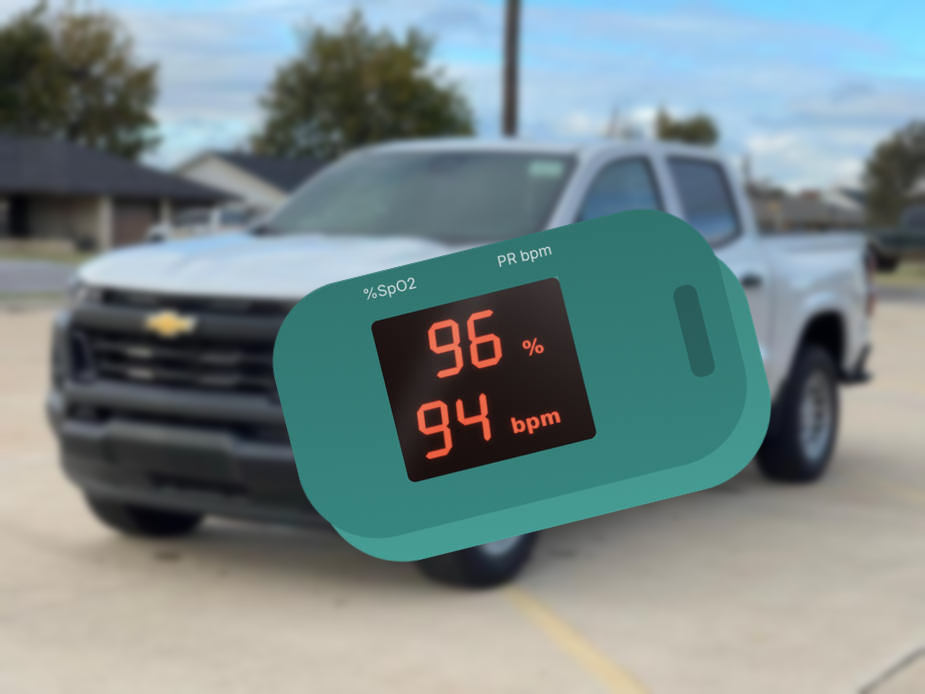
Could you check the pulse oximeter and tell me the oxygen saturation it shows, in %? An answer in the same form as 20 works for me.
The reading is 96
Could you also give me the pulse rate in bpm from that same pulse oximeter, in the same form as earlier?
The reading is 94
